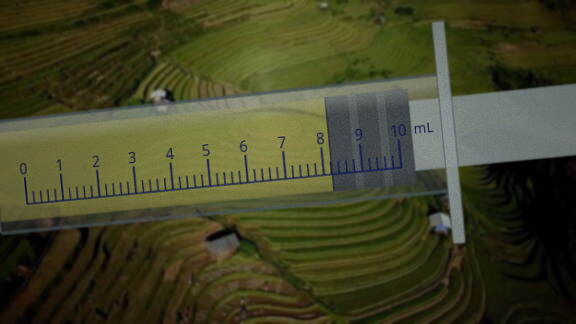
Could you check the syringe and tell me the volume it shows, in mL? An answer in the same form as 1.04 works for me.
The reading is 8.2
